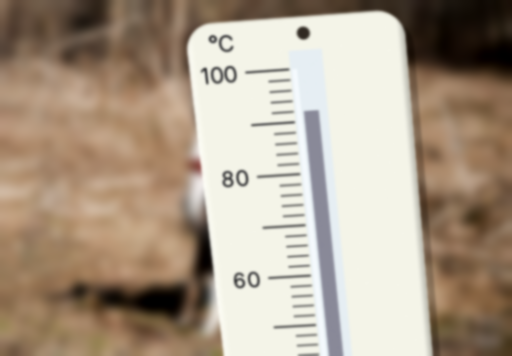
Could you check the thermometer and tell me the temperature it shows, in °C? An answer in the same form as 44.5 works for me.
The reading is 92
